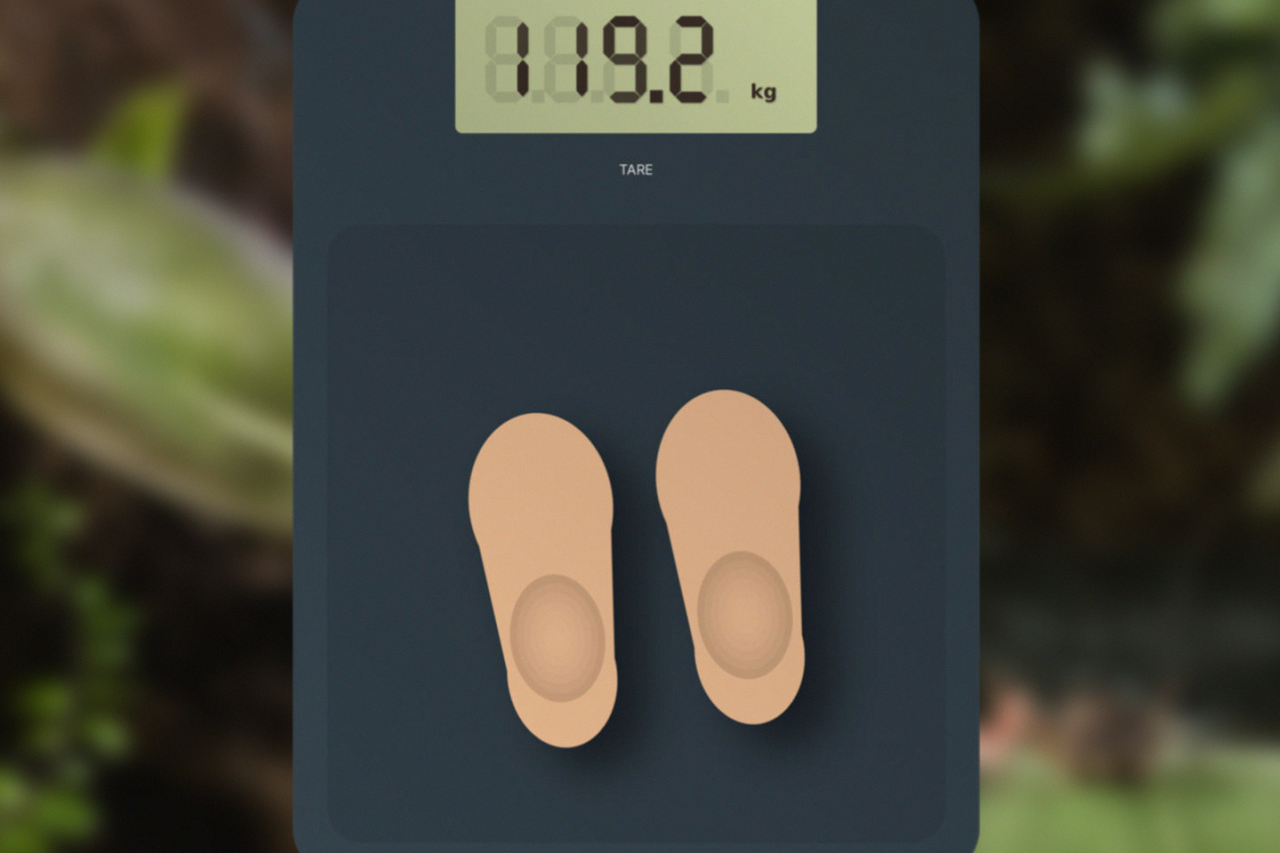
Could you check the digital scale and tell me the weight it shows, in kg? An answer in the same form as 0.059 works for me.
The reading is 119.2
